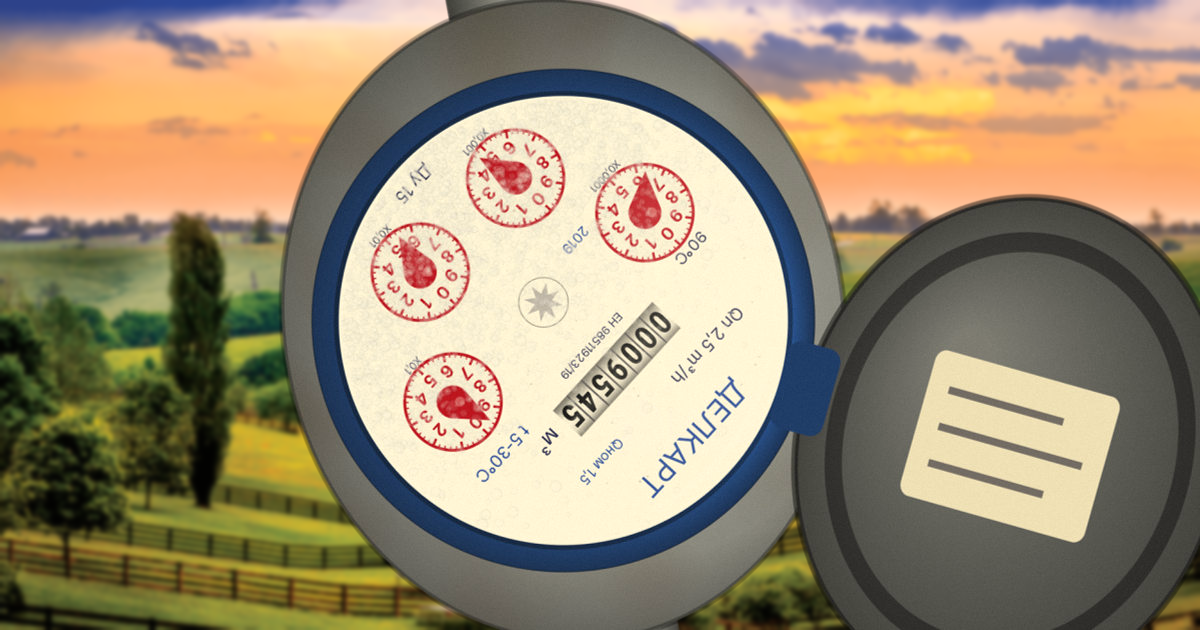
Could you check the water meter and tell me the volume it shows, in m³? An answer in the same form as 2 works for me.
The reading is 9544.9546
